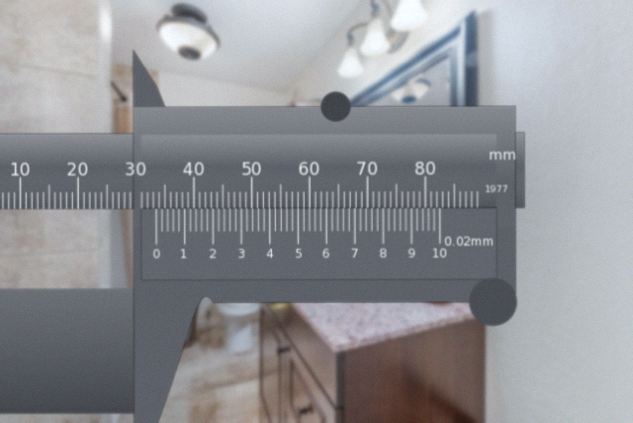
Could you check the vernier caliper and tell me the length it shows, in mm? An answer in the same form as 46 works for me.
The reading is 33.5
